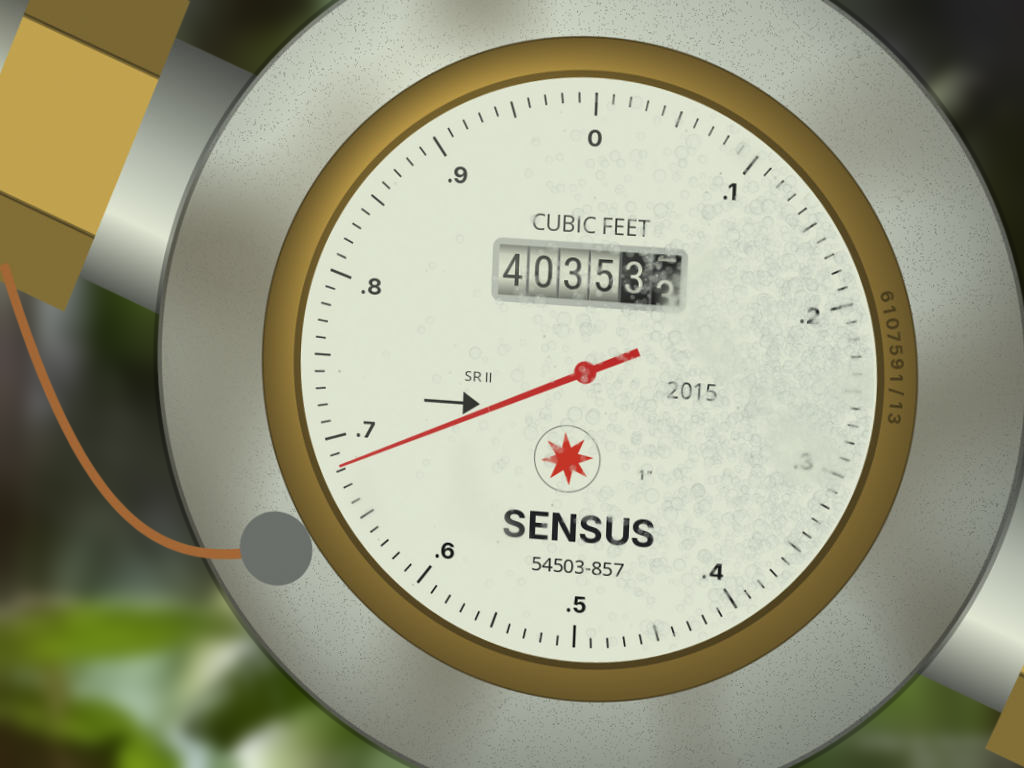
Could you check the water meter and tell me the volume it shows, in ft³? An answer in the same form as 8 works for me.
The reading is 403532.68
